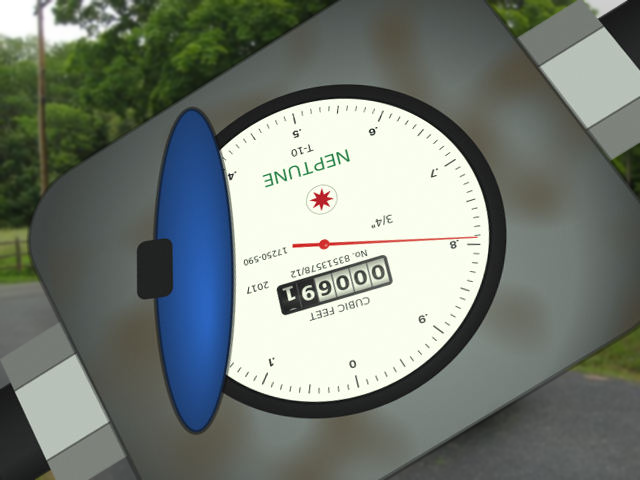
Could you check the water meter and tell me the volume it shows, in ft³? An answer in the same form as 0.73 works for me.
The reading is 690.79
